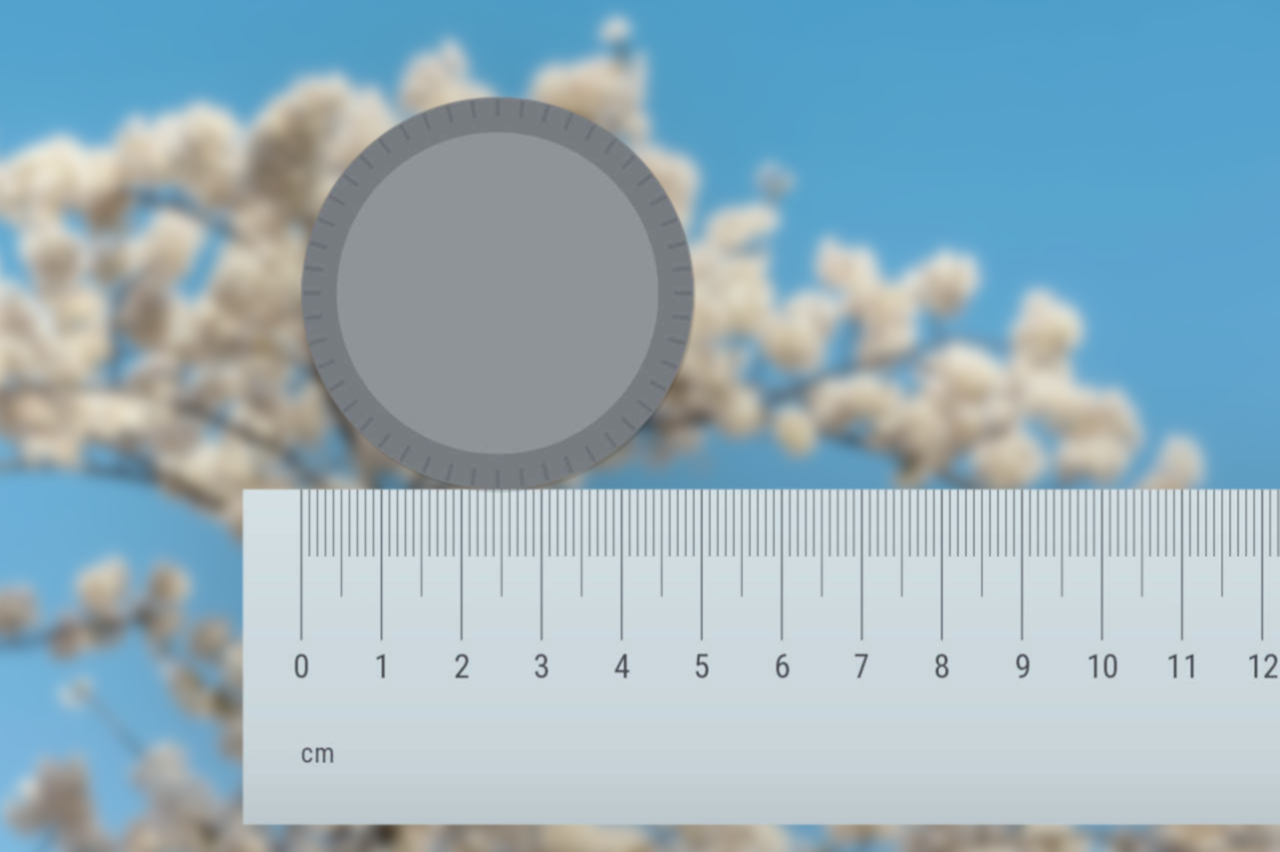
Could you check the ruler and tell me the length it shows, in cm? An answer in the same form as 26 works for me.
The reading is 4.9
